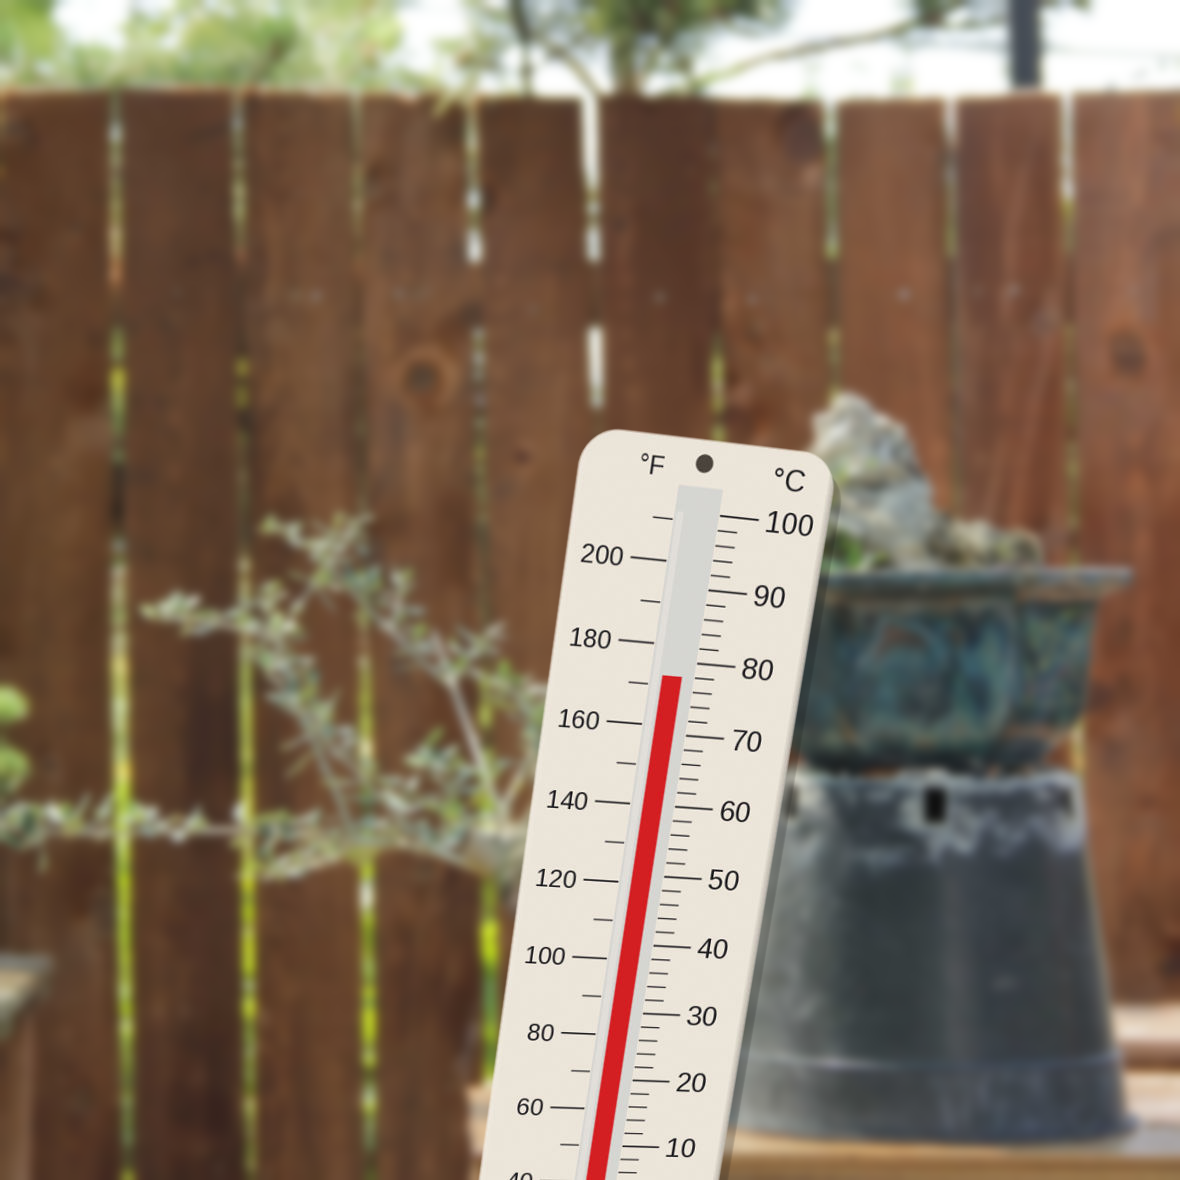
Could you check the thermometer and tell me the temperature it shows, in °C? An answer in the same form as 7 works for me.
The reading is 78
